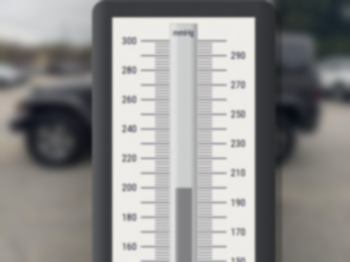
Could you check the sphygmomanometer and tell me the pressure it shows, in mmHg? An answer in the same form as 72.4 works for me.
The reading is 200
